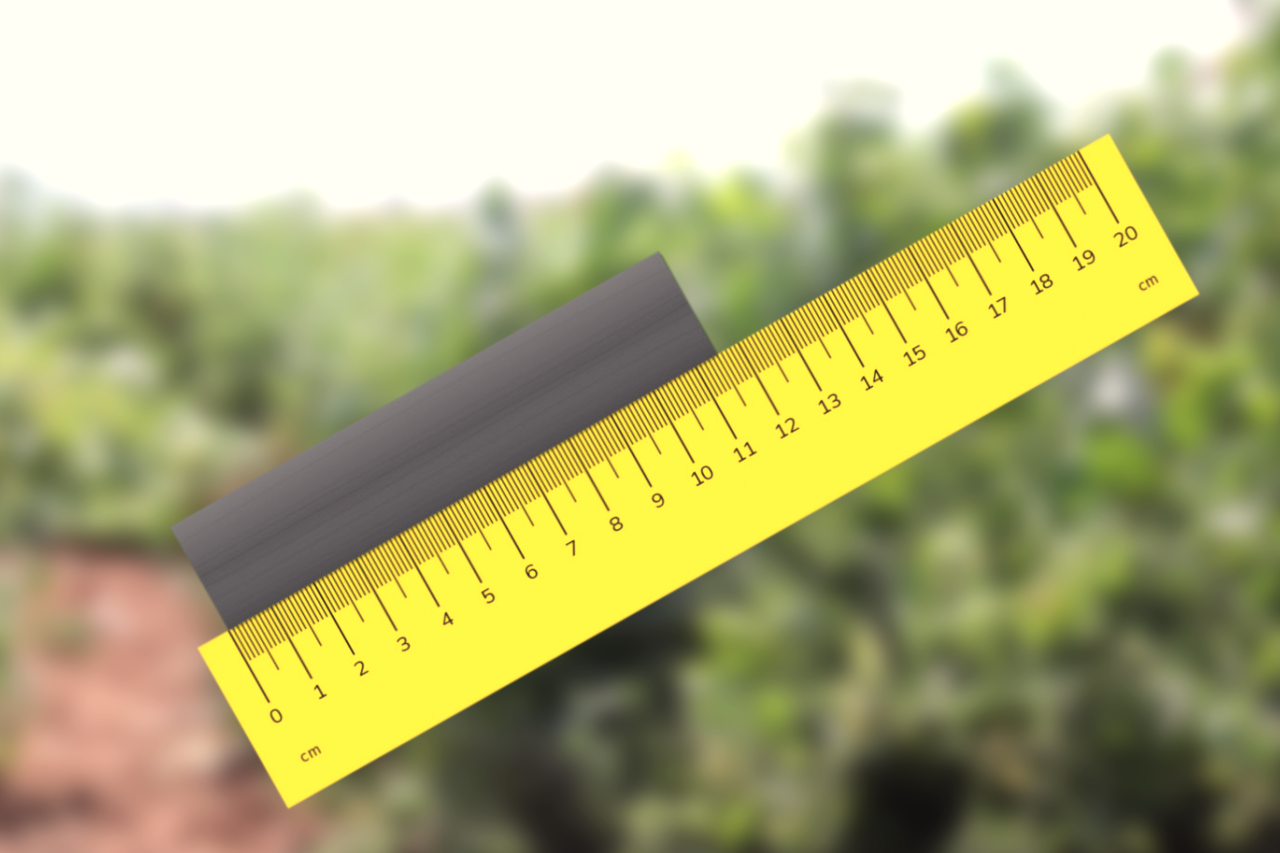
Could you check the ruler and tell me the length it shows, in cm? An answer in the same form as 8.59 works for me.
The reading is 11.5
